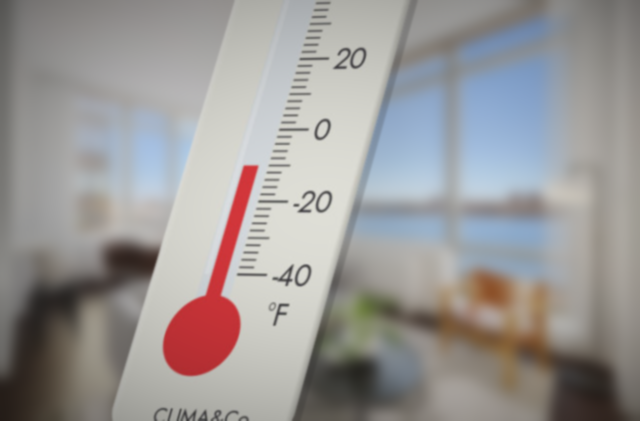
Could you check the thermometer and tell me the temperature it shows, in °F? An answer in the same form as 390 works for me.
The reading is -10
